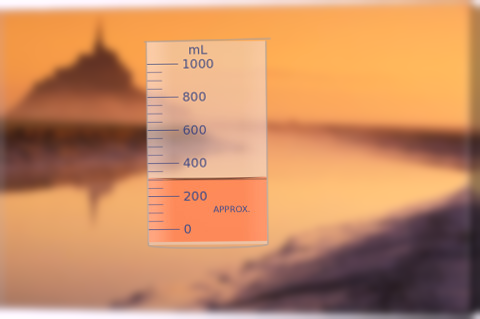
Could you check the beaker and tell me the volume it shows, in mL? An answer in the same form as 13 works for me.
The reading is 300
